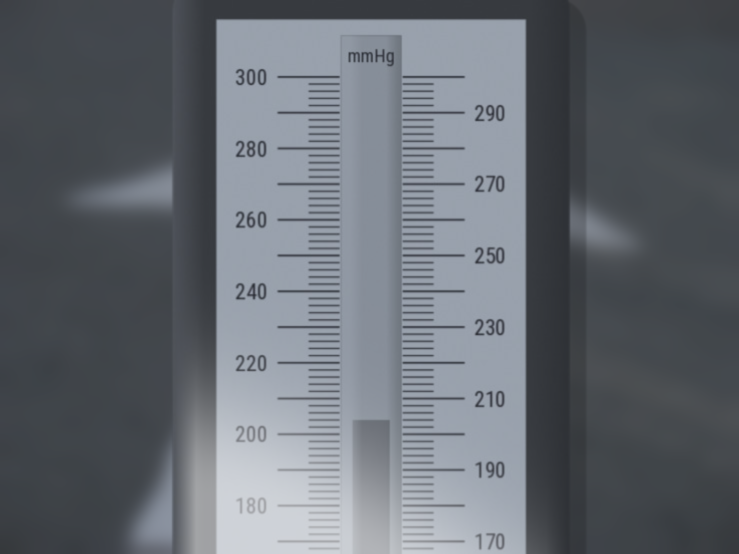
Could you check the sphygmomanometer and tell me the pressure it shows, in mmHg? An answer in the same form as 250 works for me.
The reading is 204
